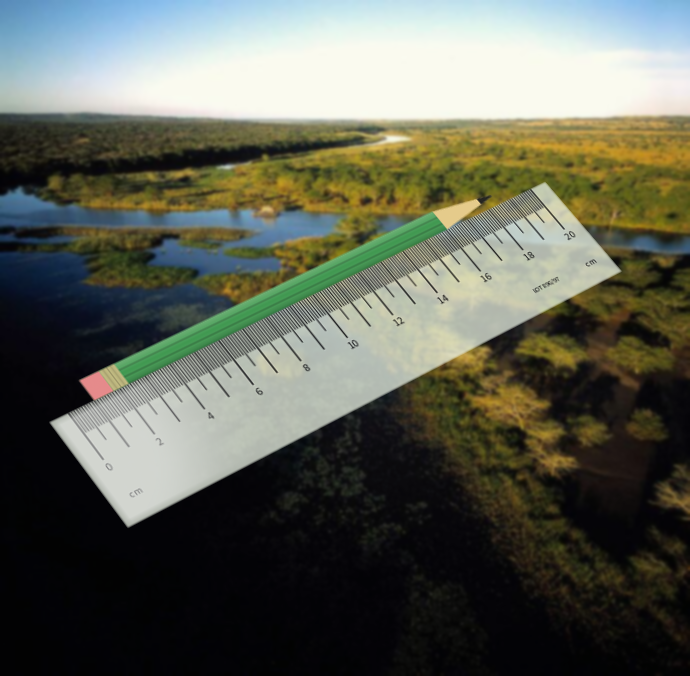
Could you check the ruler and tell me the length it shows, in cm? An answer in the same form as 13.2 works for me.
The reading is 17.5
